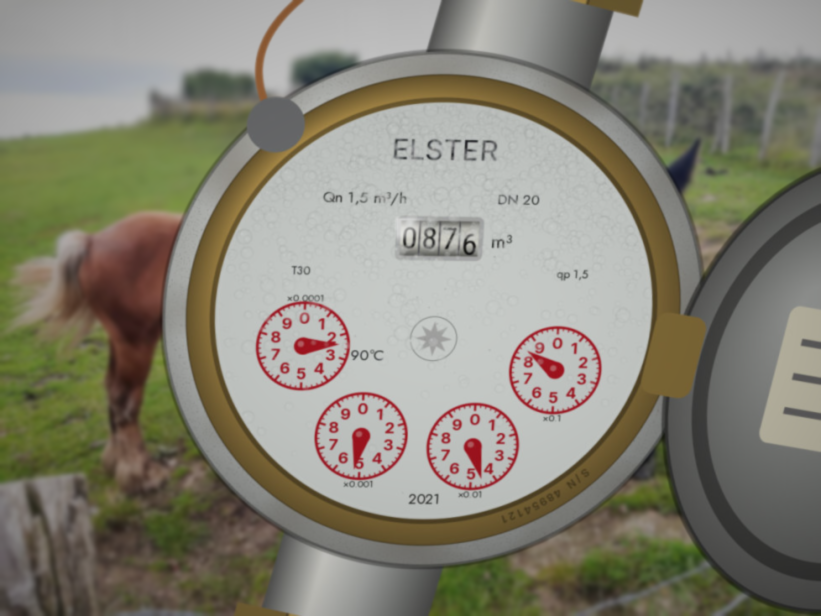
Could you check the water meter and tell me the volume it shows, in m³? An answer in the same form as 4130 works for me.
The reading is 875.8452
